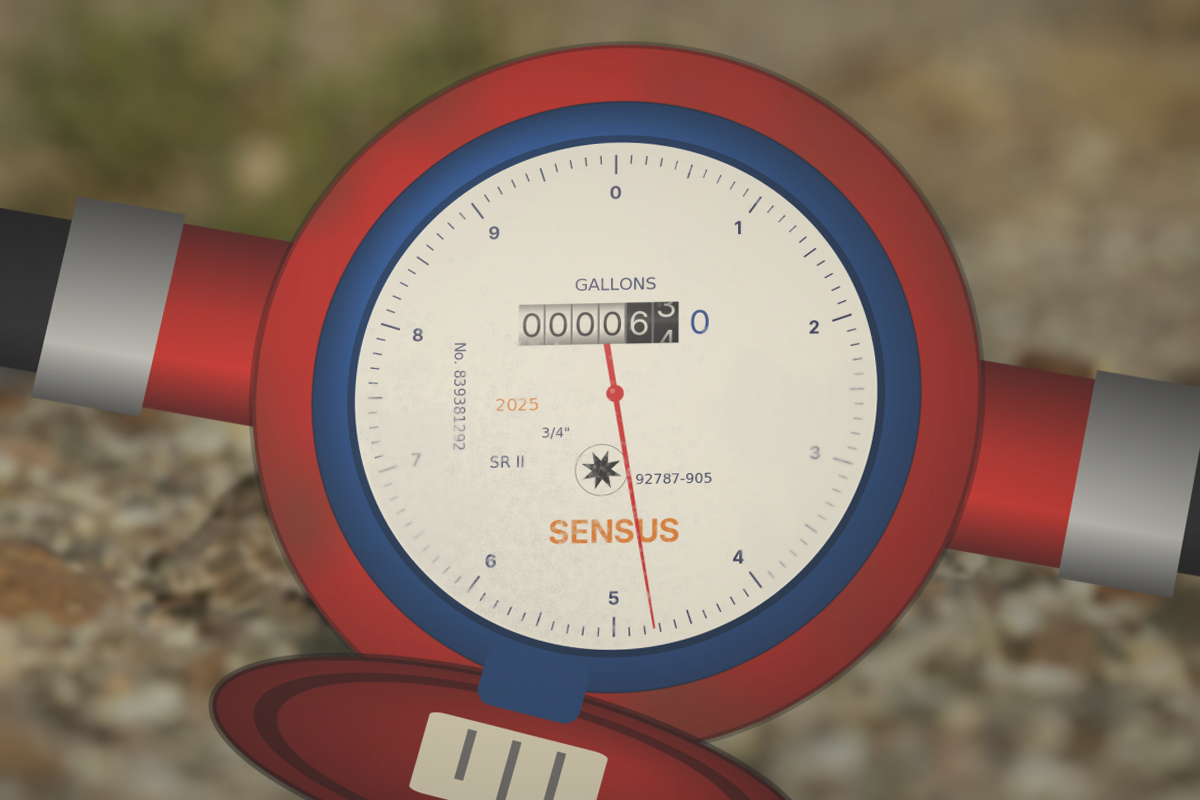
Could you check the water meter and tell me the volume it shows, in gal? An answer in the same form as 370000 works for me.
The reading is 634.7
